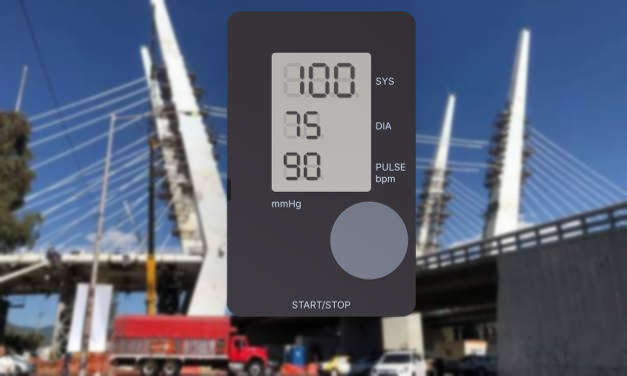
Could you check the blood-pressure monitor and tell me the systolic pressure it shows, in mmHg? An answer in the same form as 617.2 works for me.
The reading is 100
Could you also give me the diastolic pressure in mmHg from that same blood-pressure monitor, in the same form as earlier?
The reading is 75
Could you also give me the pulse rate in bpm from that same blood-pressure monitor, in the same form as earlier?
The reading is 90
